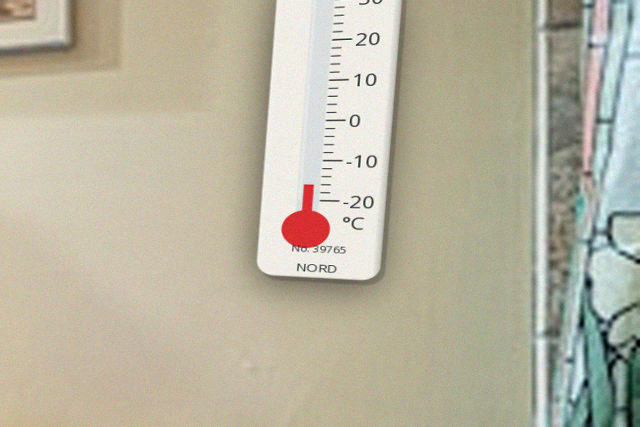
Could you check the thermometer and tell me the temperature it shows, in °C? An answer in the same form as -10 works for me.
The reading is -16
